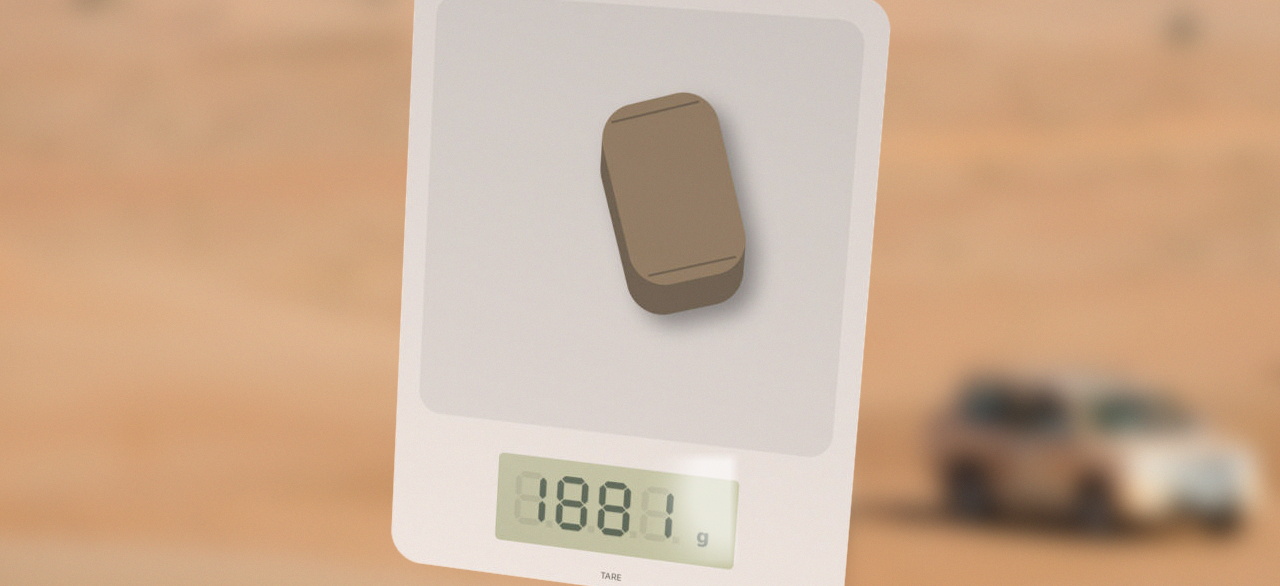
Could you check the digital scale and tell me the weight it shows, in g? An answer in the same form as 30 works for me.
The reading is 1881
